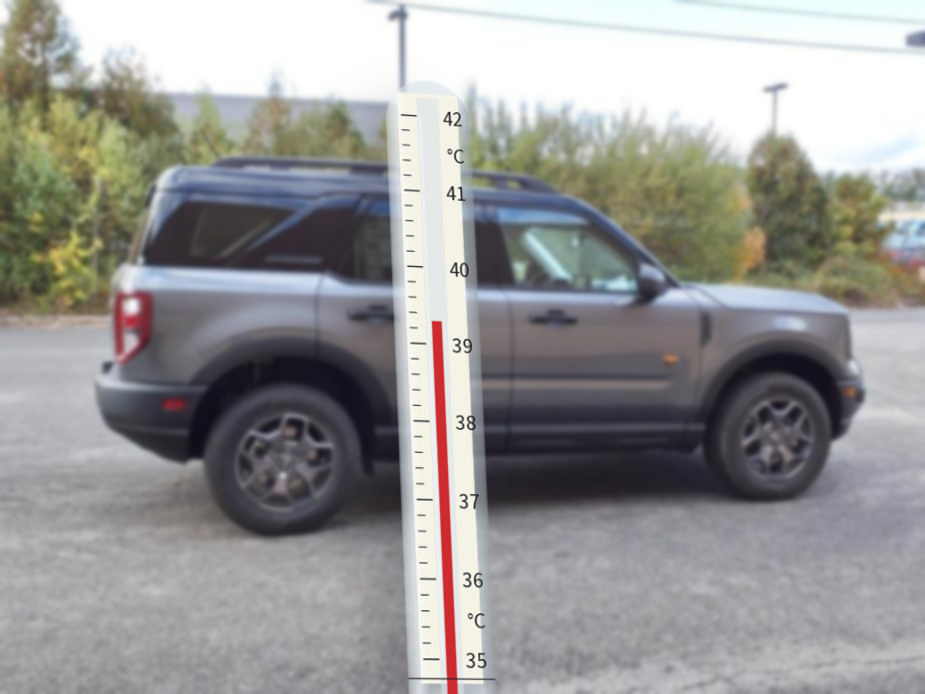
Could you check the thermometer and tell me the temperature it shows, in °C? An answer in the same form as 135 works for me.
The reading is 39.3
